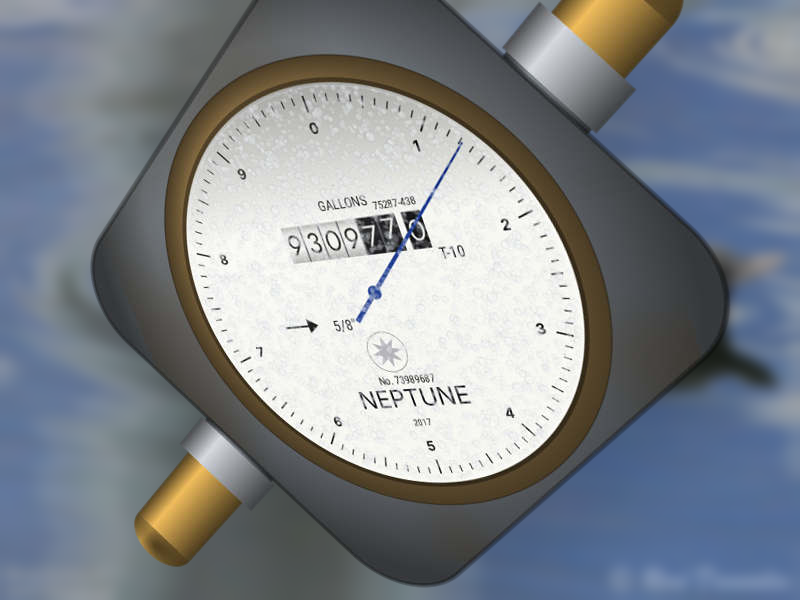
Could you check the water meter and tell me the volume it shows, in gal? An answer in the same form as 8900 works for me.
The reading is 9309771.3
